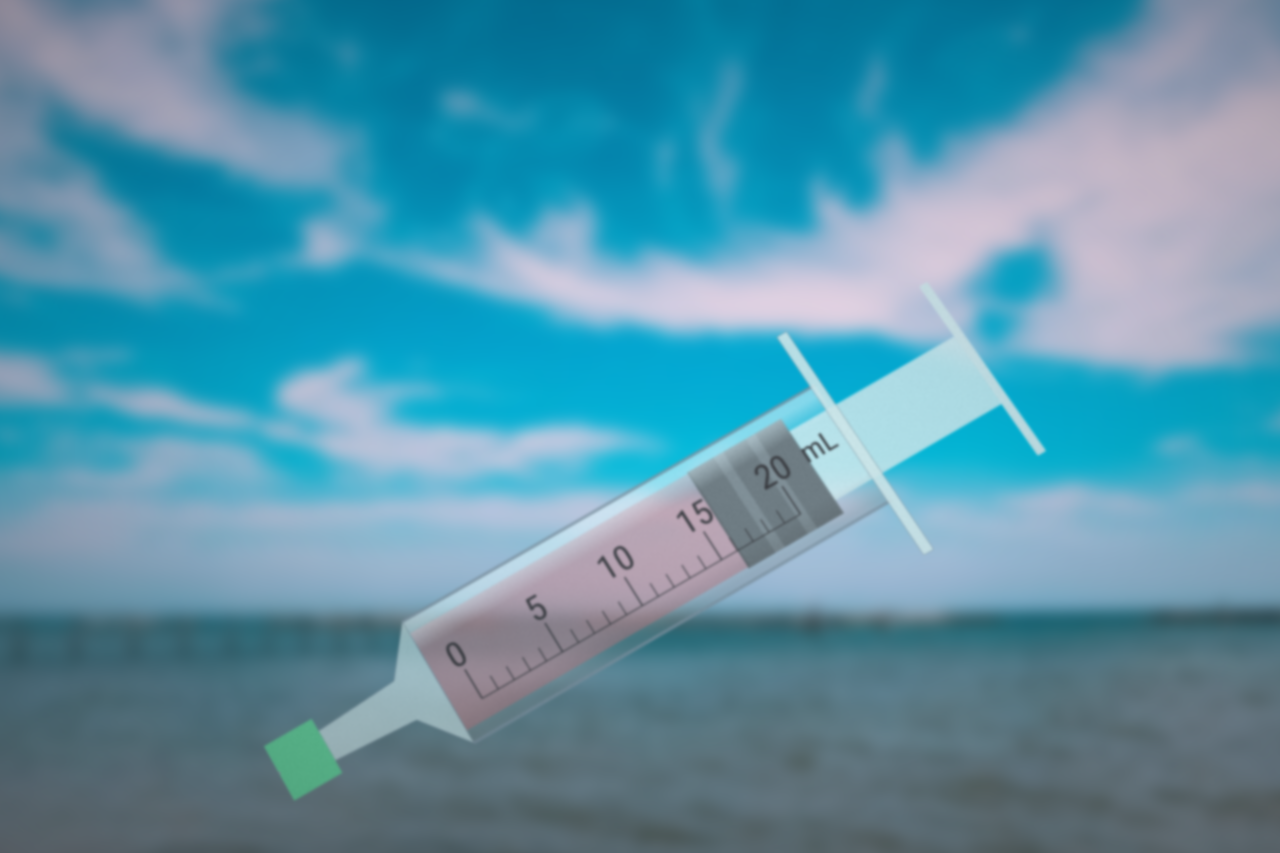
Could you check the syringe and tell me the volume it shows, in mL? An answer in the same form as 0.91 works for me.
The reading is 16
